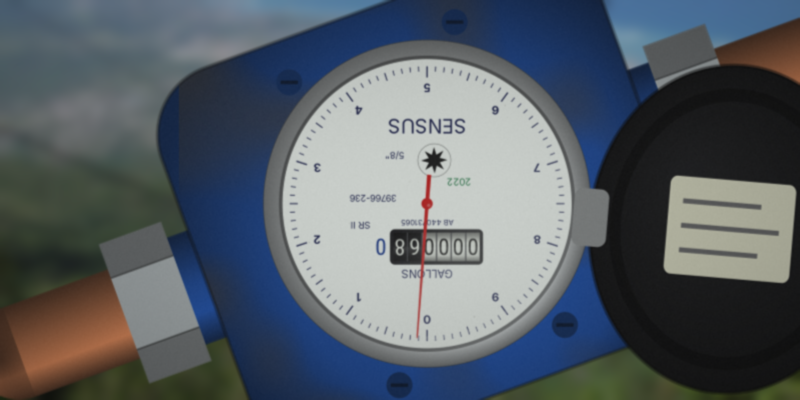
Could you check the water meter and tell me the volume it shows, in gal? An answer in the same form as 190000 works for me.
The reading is 680.1
